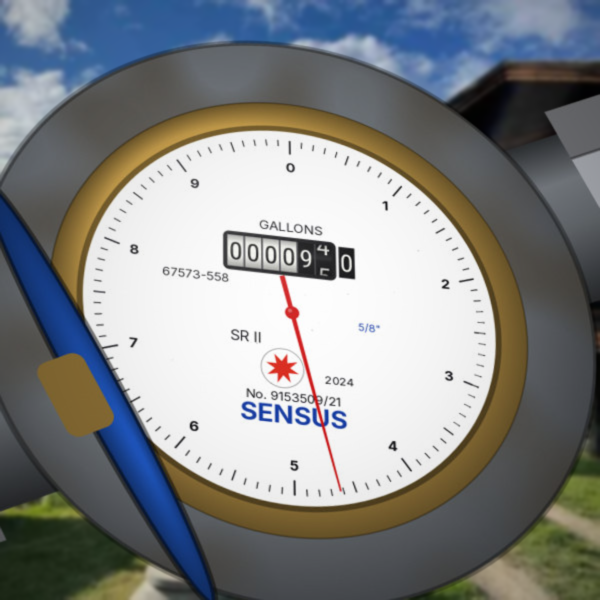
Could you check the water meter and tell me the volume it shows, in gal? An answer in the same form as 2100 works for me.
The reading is 944.6
